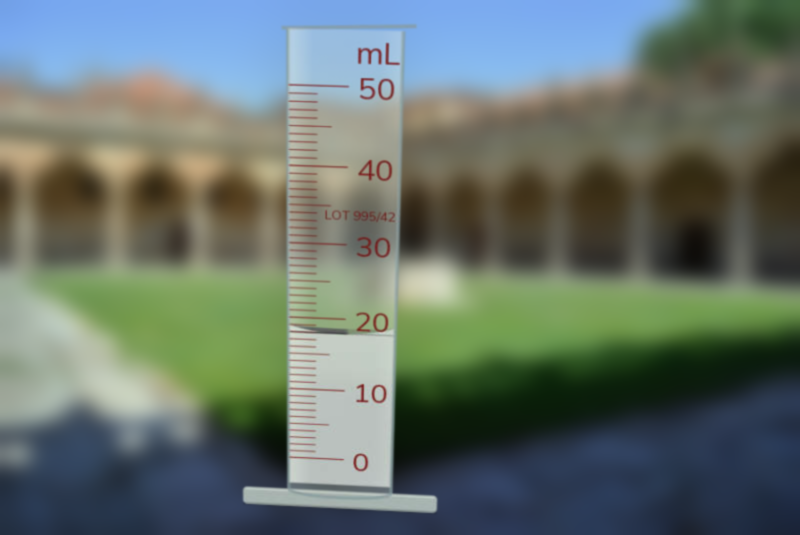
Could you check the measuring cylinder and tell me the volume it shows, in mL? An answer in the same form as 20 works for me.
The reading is 18
